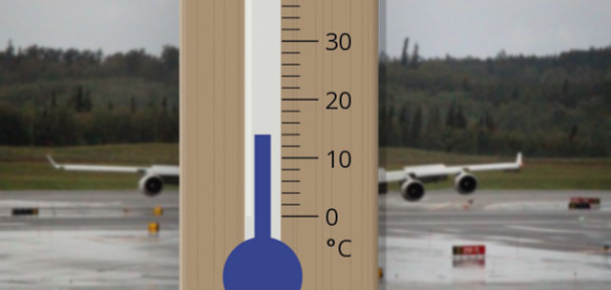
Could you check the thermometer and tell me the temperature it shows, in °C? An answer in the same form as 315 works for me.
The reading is 14
